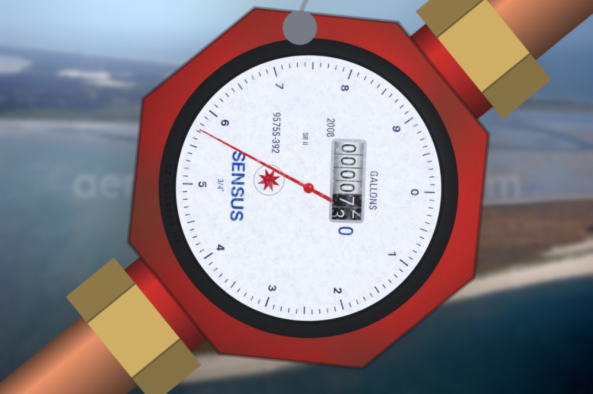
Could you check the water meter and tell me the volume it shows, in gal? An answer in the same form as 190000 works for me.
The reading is 725.7
